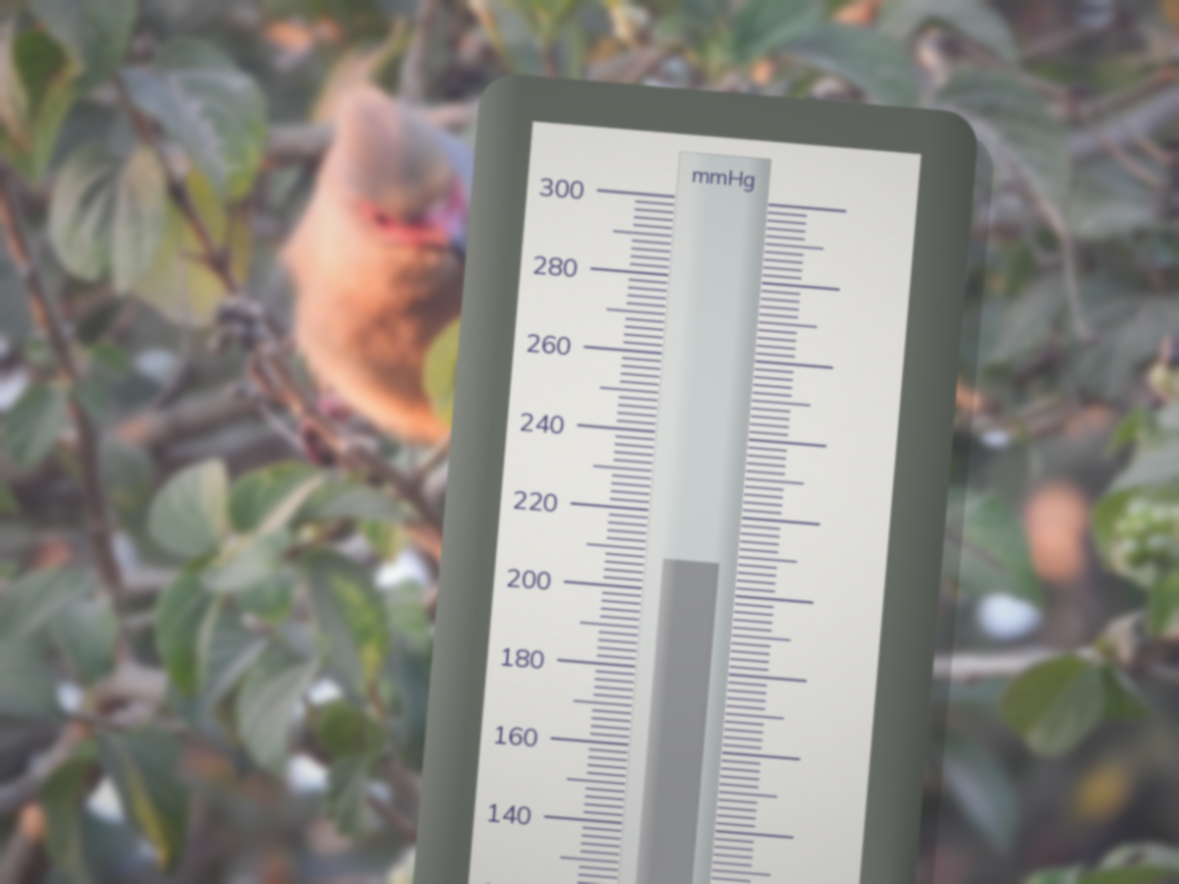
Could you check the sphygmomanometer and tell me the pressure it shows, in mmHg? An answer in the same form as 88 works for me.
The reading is 208
